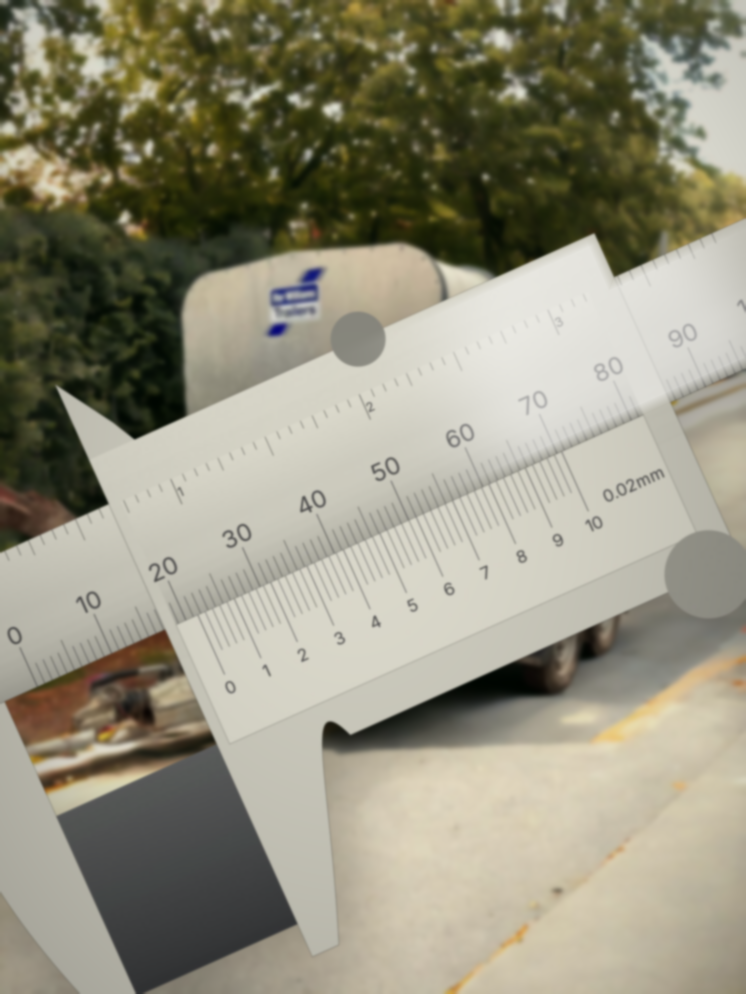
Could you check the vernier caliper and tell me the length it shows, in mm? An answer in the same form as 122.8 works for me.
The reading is 21.6
